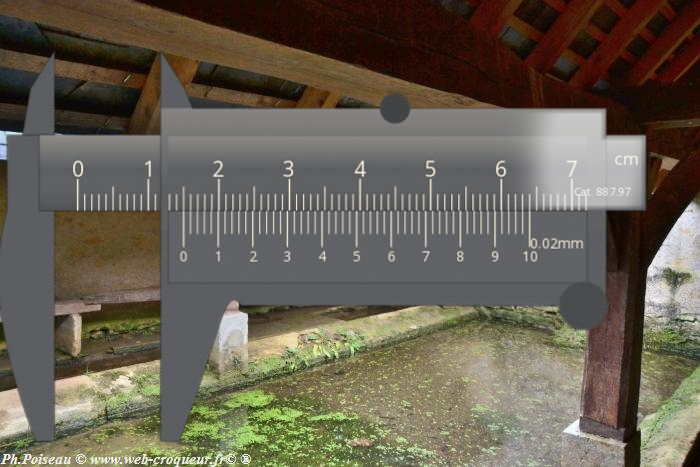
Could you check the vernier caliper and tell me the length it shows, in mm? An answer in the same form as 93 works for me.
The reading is 15.0
